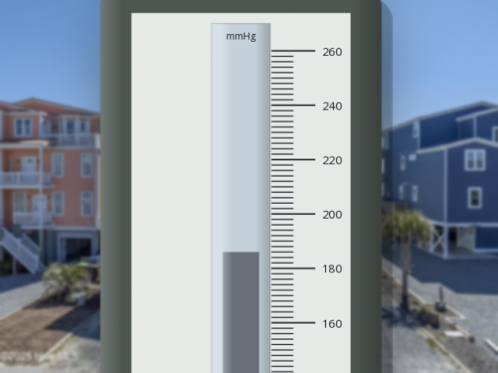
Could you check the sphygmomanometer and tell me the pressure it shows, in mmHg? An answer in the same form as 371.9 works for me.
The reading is 186
